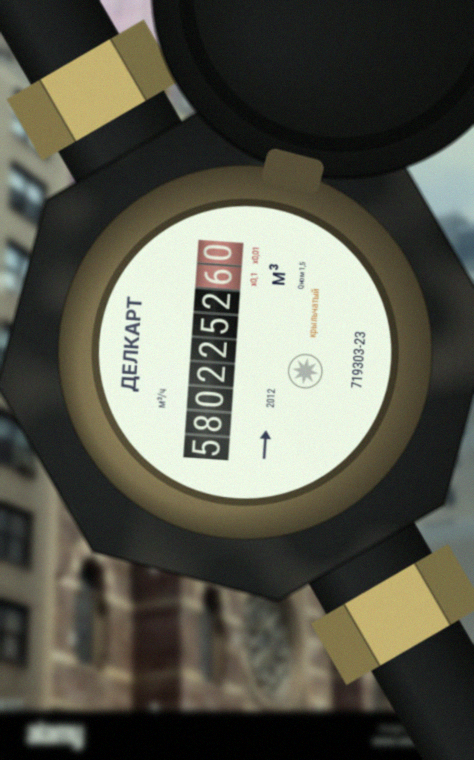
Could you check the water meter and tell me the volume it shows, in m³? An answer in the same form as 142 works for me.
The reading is 5802252.60
